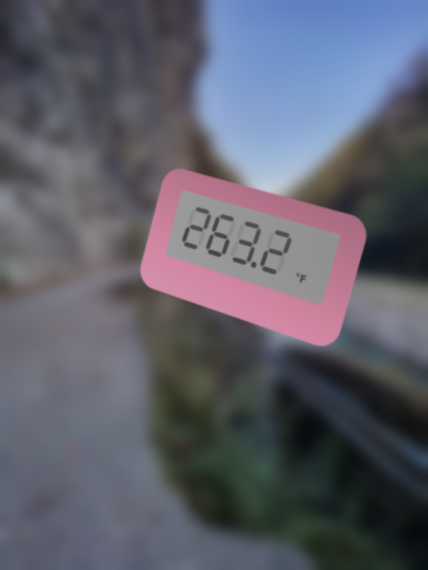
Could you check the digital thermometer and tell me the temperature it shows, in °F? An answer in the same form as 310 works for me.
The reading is 263.2
